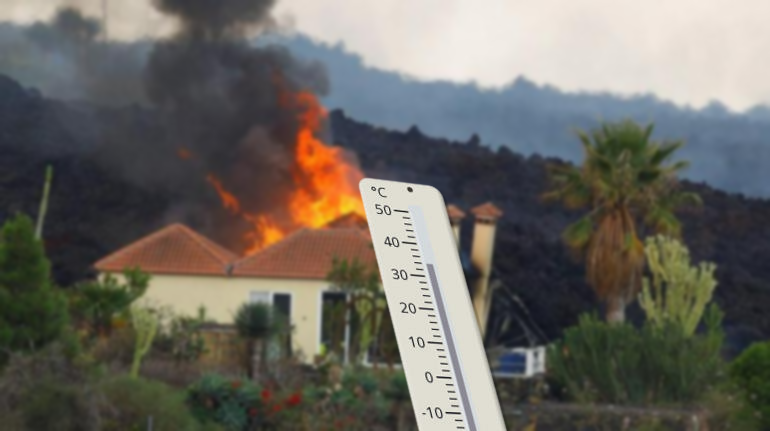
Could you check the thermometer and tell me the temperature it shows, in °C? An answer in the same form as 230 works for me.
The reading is 34
